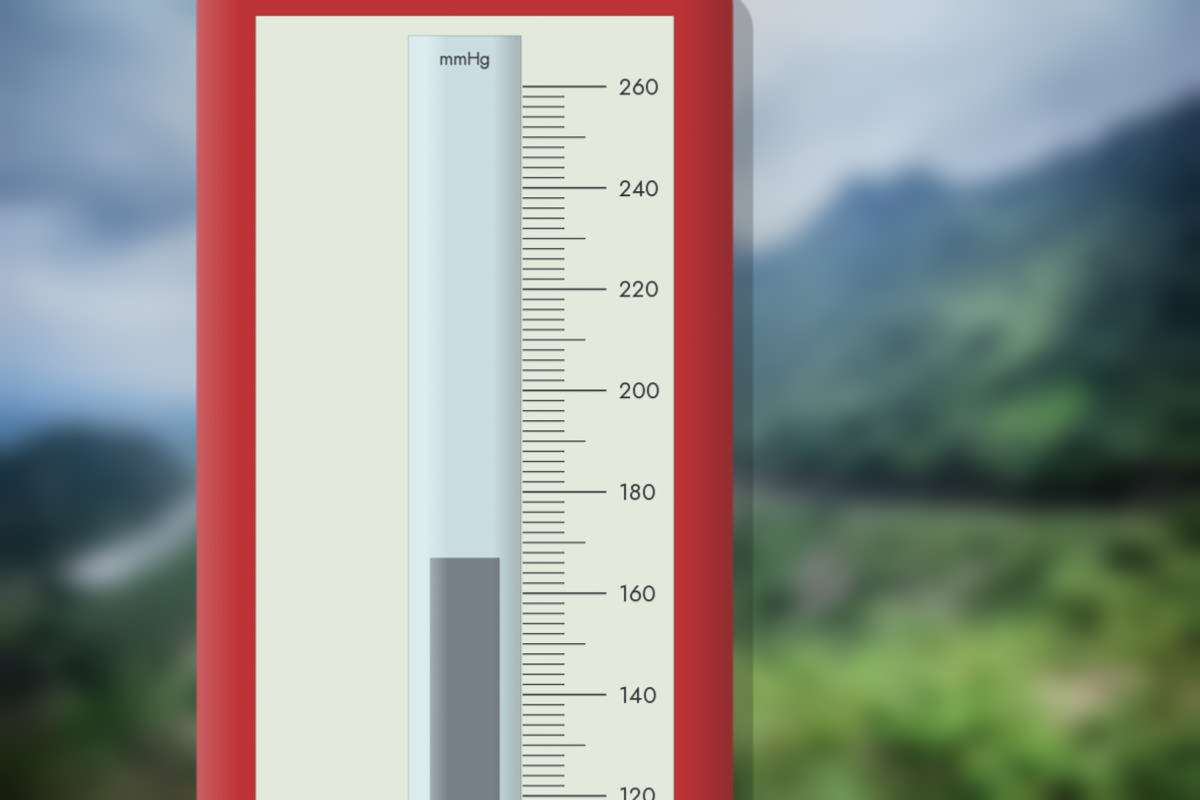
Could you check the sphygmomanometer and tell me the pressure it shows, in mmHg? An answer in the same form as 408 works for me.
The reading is 167
